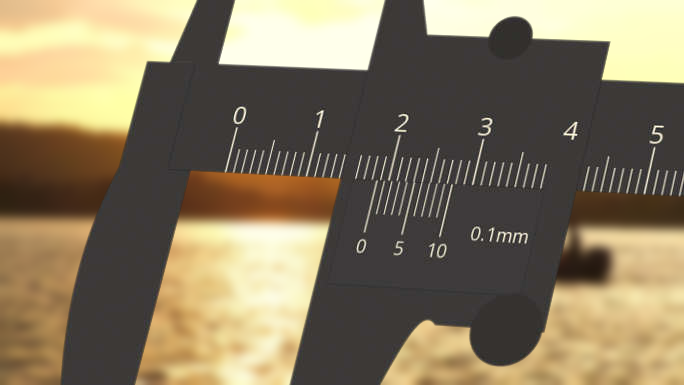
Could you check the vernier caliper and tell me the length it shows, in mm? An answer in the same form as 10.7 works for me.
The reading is 18.6
